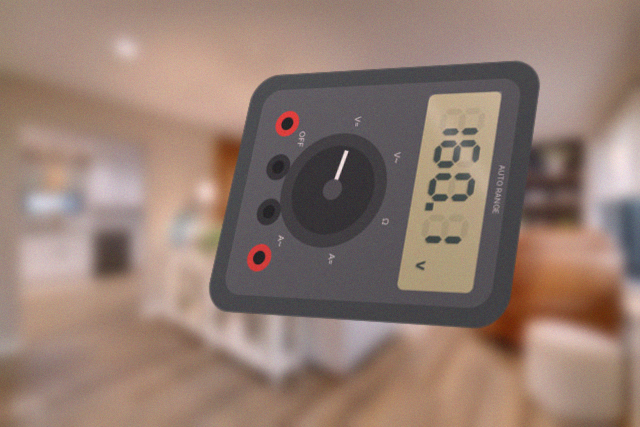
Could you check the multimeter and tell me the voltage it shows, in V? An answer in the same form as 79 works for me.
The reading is 160.1
